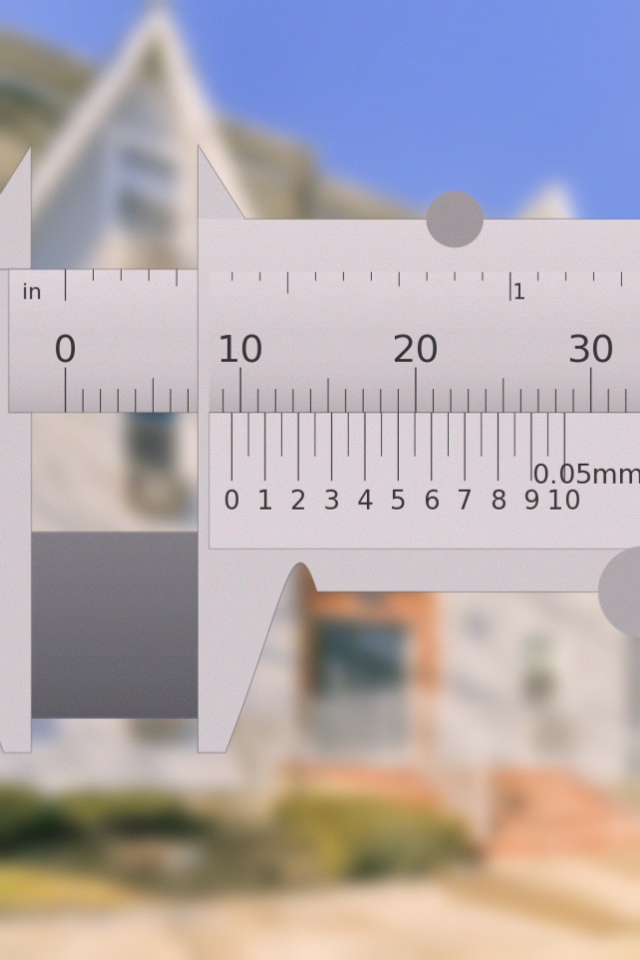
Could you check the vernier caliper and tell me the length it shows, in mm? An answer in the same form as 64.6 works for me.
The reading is 9.5
